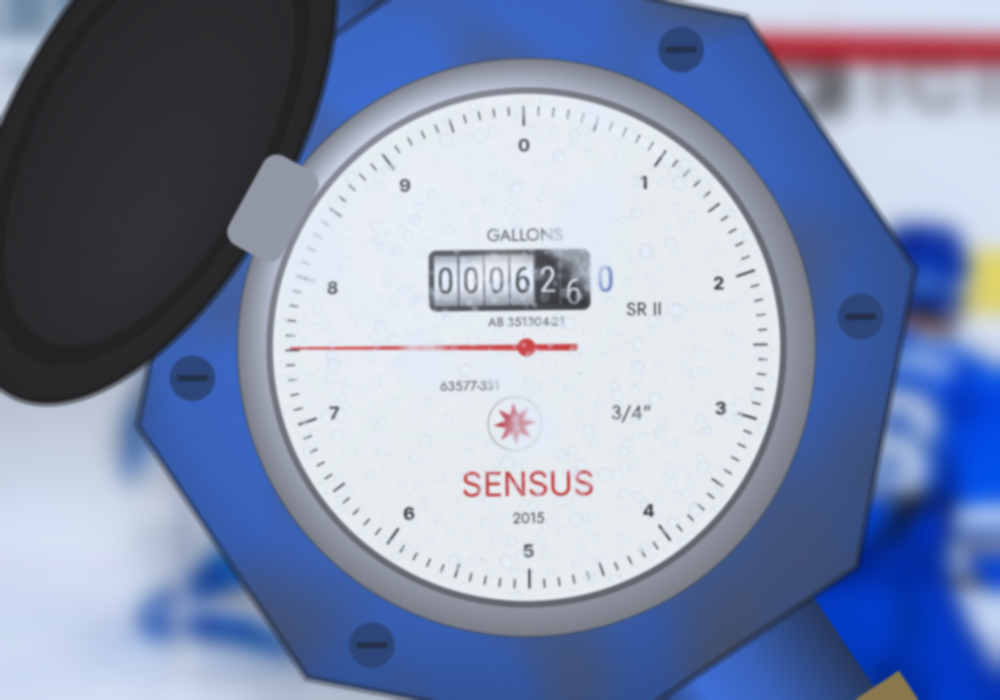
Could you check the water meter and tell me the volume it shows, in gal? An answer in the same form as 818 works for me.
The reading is 6257.5
